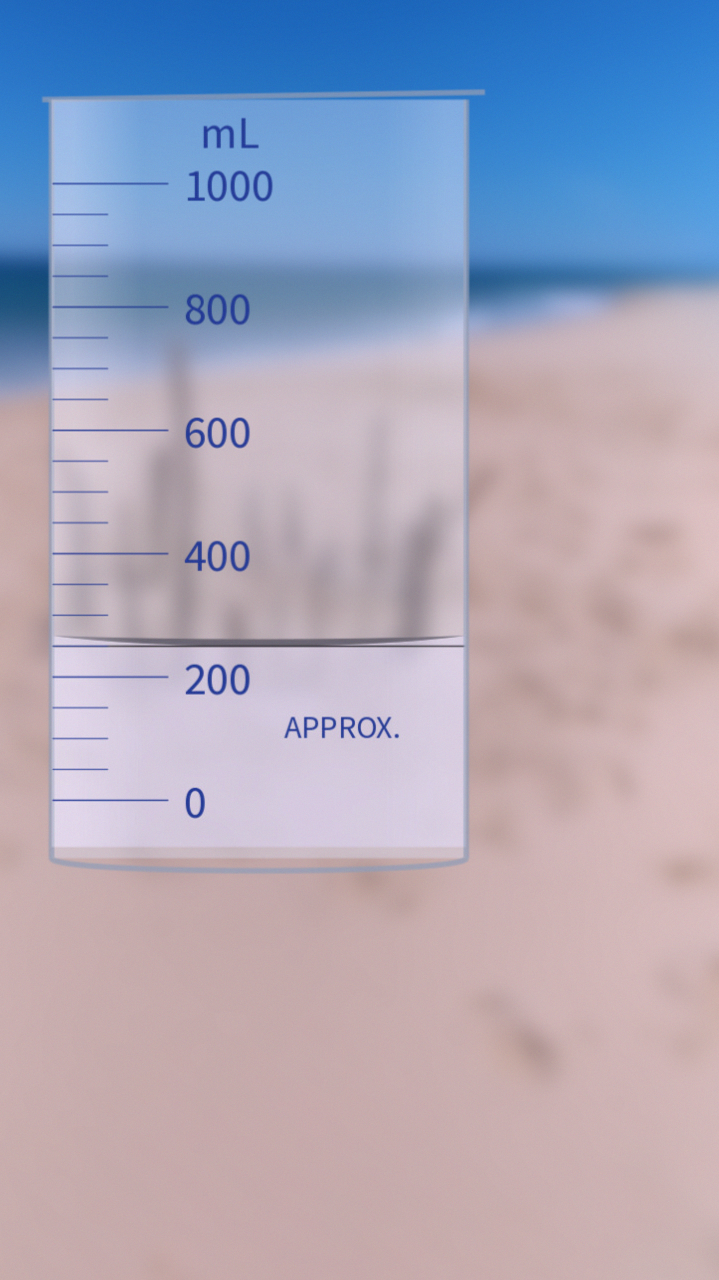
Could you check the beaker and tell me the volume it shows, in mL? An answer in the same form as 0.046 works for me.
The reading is 250
